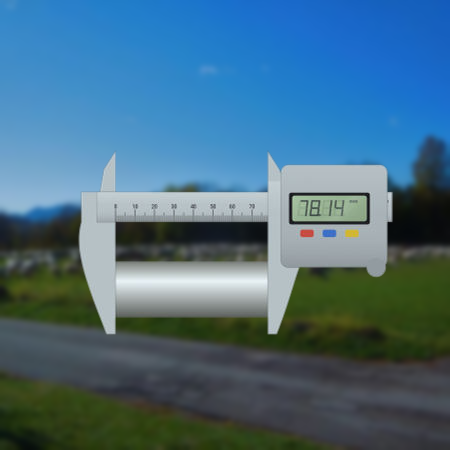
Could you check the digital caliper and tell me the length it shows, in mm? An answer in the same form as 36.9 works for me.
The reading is 78.14
